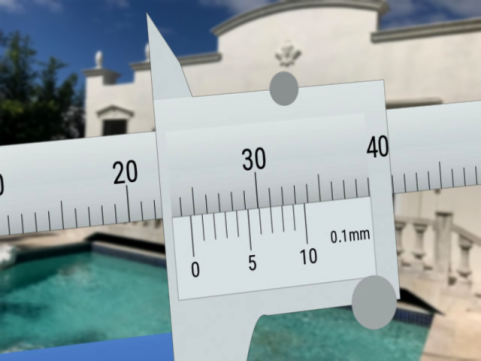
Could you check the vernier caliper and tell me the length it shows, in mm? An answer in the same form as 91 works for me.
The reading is 24.7
